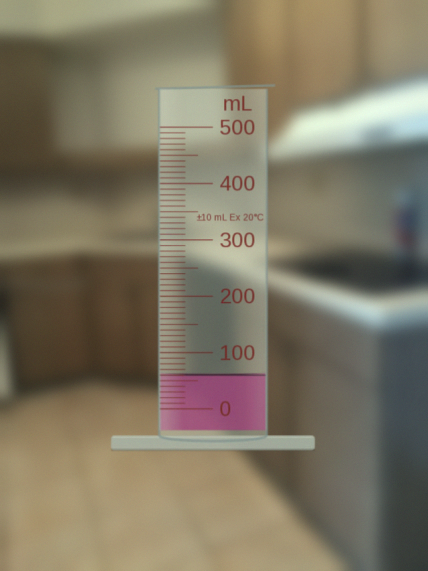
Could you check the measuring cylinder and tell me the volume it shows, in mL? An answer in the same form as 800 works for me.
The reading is 60
